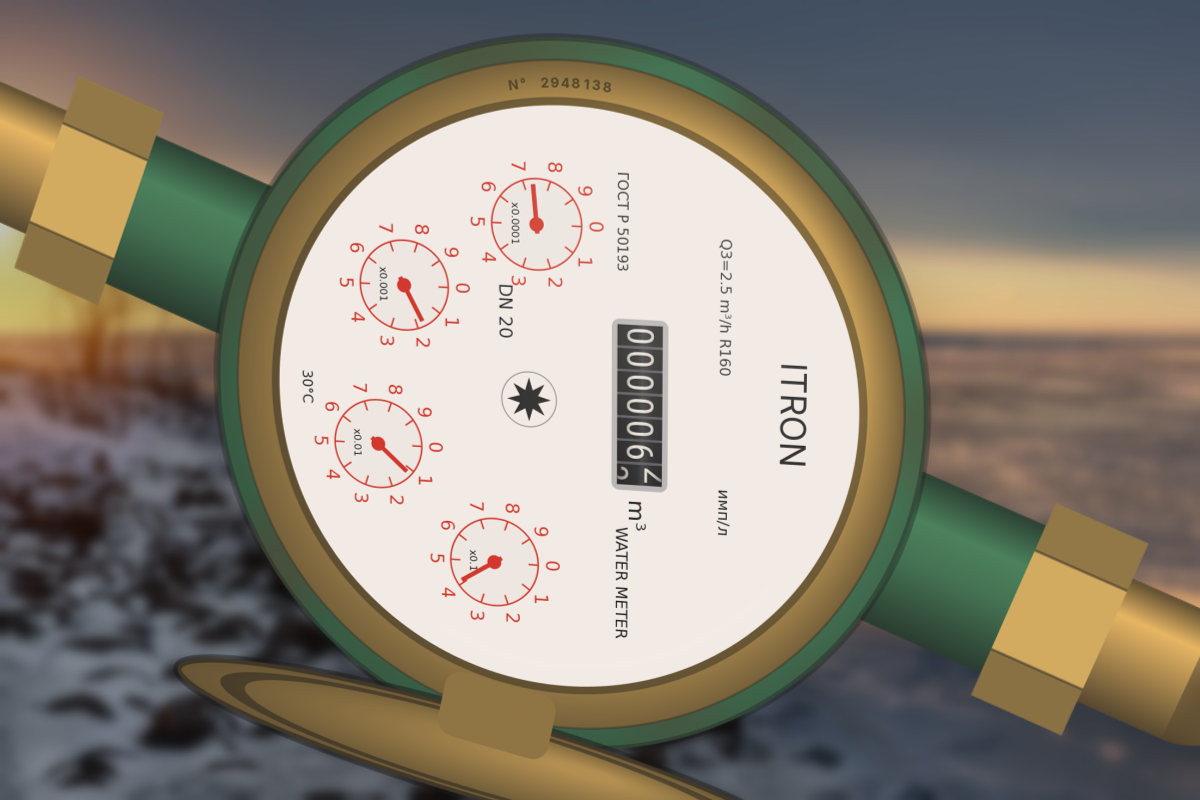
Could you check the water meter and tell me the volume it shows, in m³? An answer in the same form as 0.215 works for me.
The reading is 62.4117
